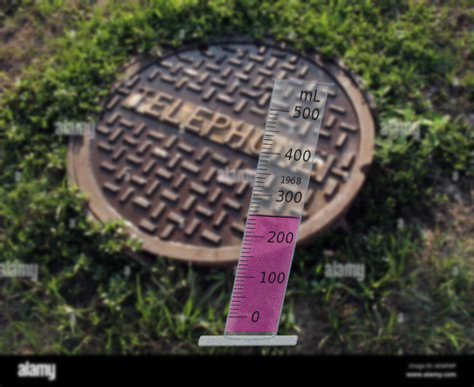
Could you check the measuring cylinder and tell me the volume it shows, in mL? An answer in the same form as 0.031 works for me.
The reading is 250
